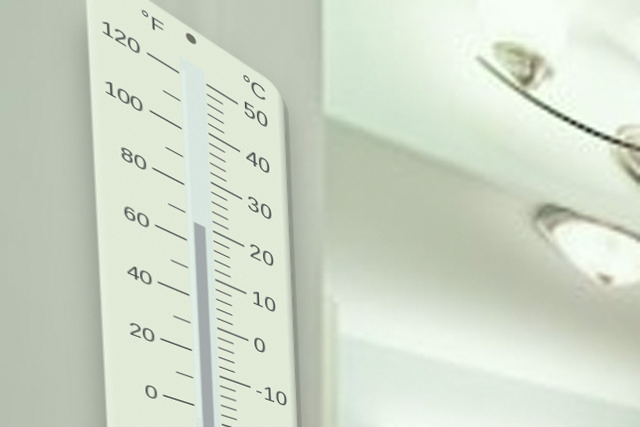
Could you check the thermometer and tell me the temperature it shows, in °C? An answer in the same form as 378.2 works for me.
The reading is 20
